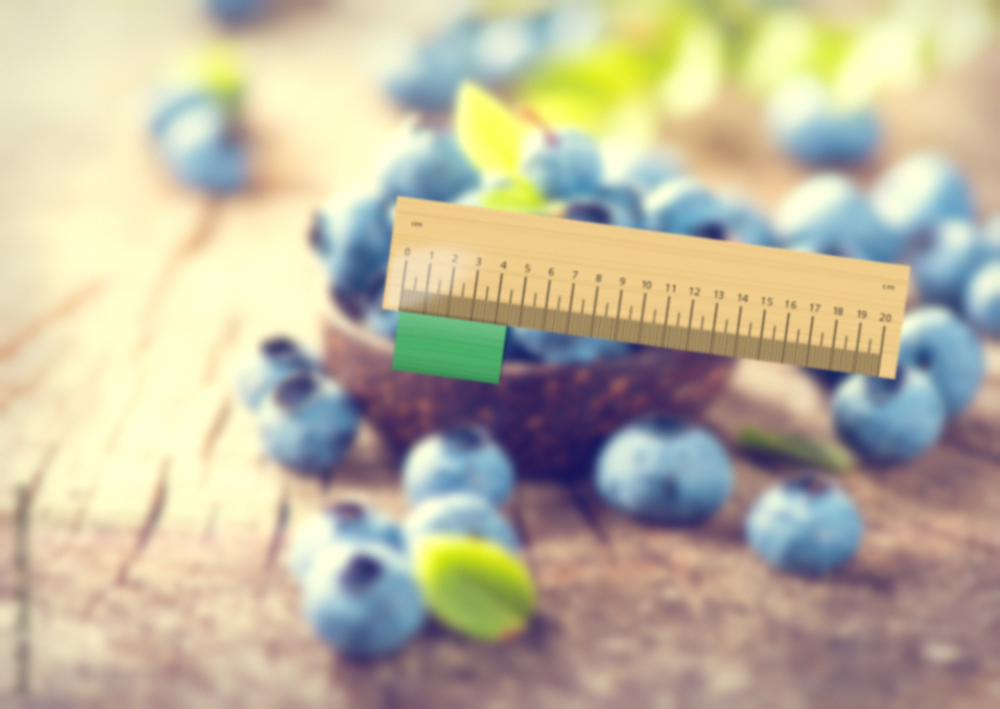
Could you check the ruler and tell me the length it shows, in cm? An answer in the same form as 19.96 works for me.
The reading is 4.5
